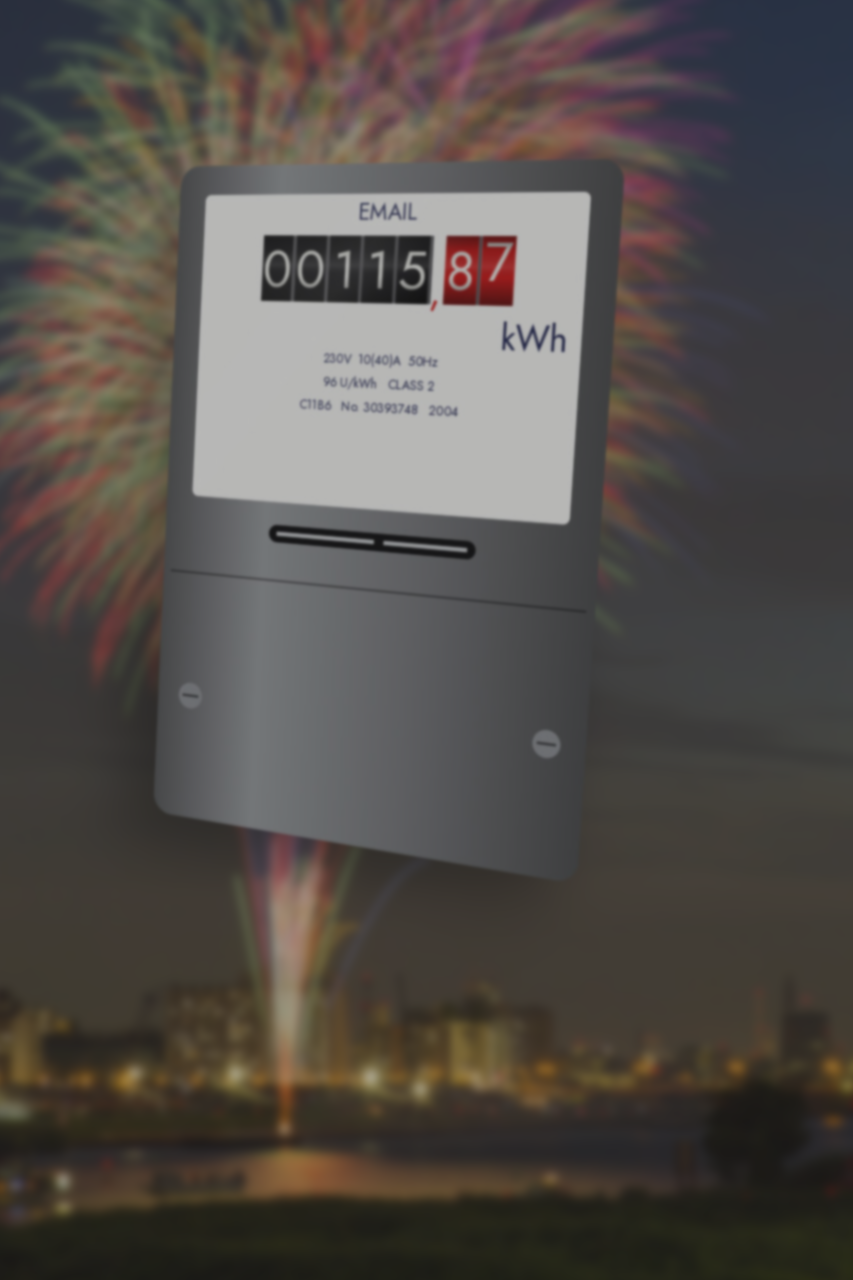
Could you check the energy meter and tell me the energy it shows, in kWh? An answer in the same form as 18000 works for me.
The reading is 115.87
